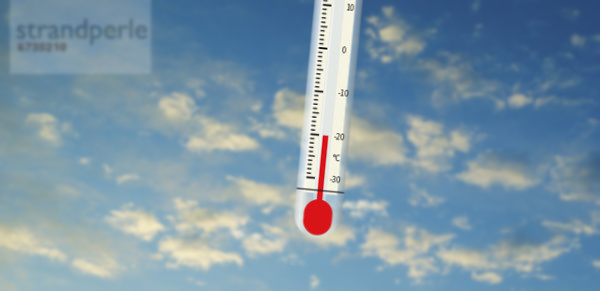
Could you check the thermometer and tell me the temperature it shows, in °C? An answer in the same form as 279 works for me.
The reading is -20
